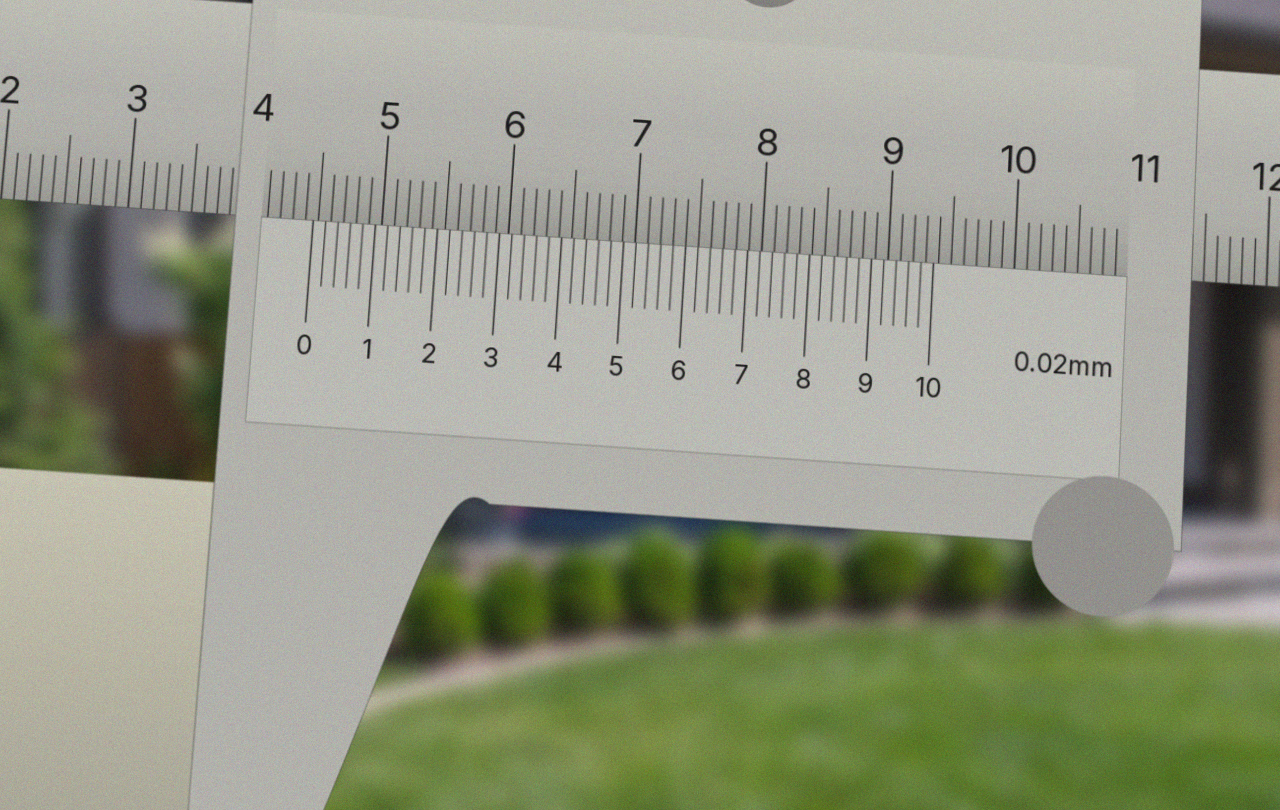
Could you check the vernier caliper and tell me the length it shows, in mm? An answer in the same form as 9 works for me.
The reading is 44.6
